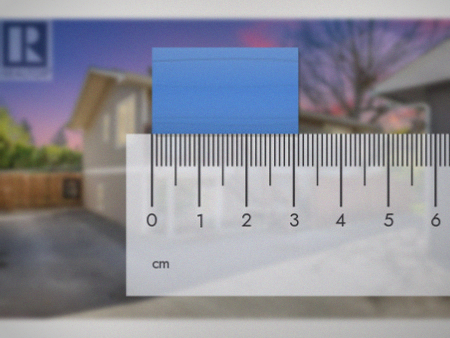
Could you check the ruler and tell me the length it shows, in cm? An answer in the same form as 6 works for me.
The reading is 3.1
